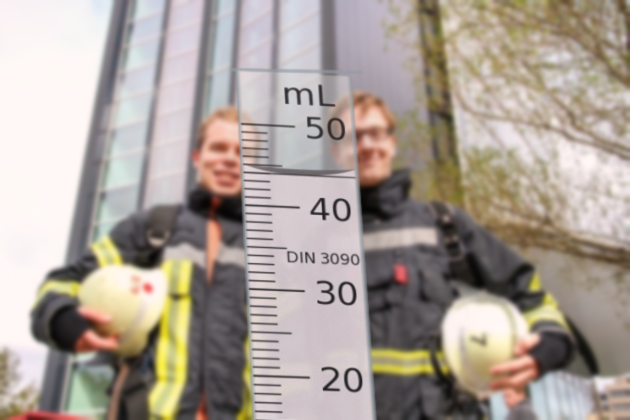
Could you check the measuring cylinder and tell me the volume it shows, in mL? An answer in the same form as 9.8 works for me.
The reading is 44
